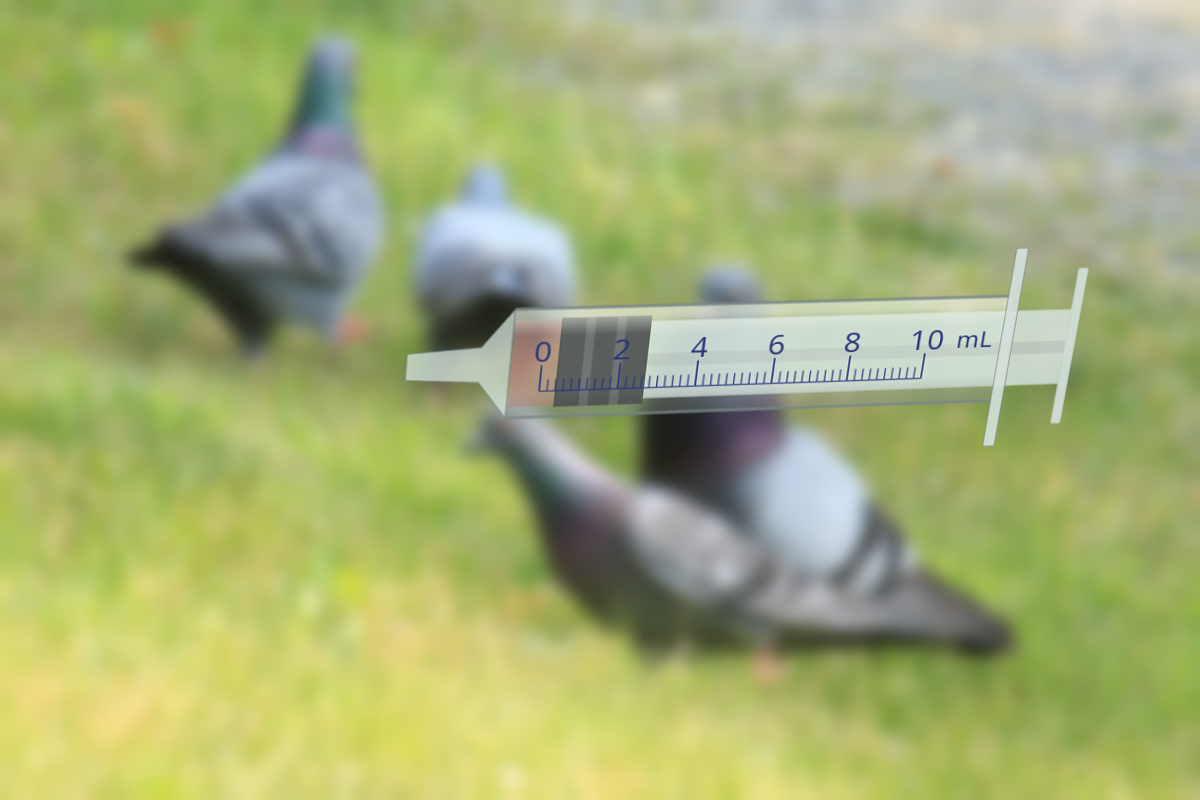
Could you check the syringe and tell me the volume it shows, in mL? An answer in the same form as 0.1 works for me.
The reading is 0.4
